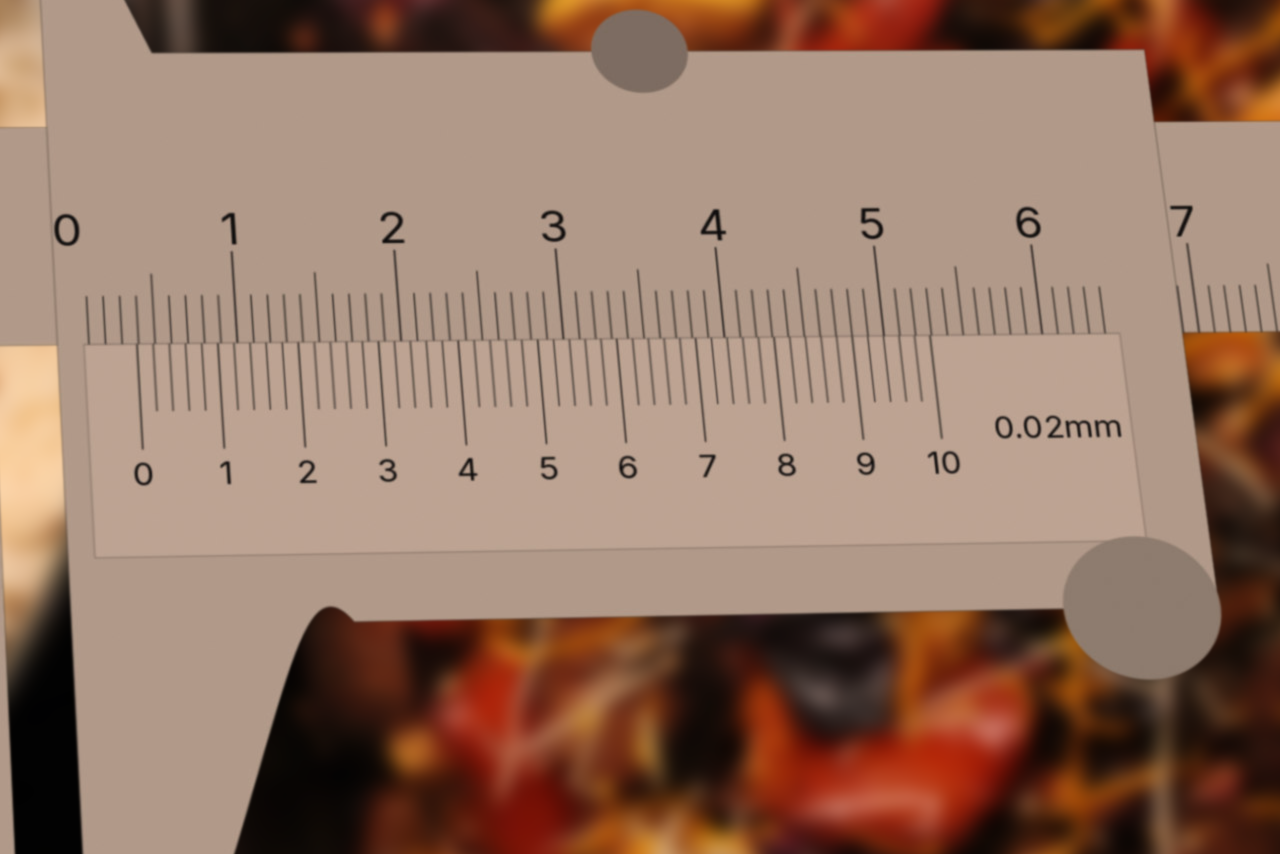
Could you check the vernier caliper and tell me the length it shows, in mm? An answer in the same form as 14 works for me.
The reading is 3.9
